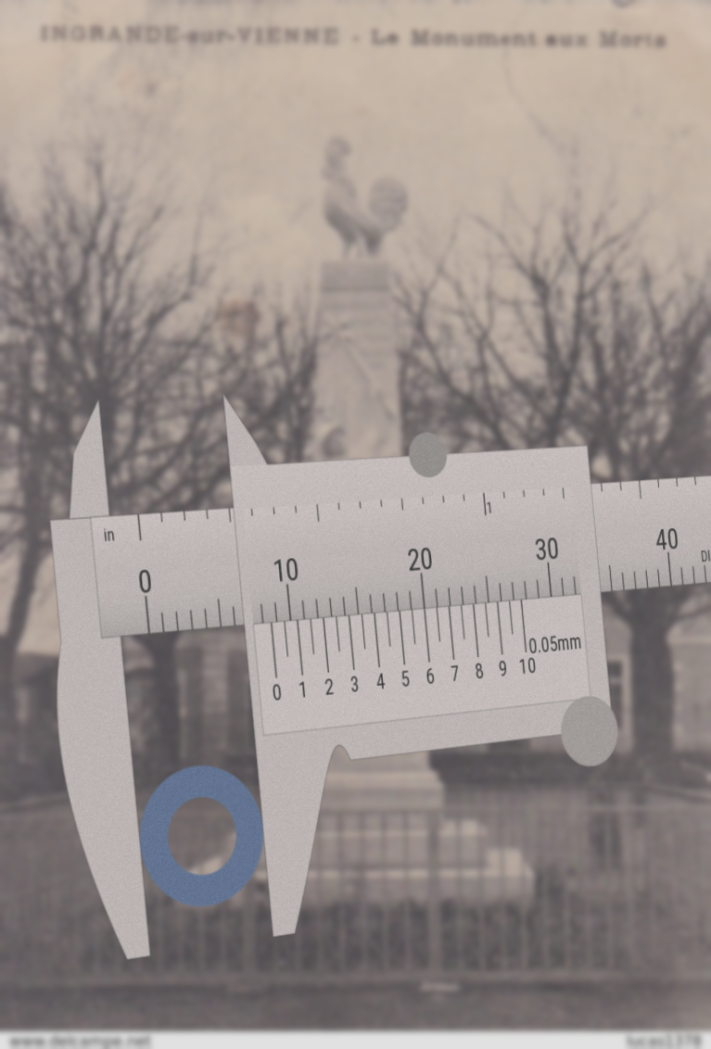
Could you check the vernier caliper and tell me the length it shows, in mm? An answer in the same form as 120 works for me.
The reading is 8.6
